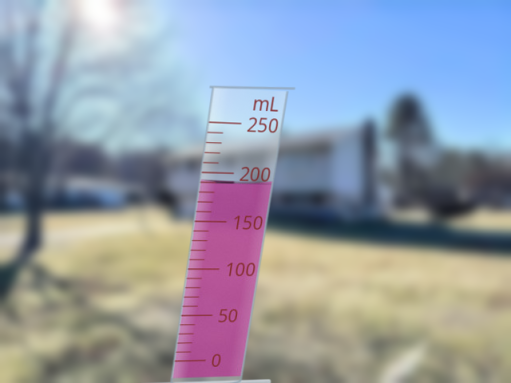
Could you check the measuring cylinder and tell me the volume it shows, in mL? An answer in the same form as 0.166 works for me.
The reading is 190
